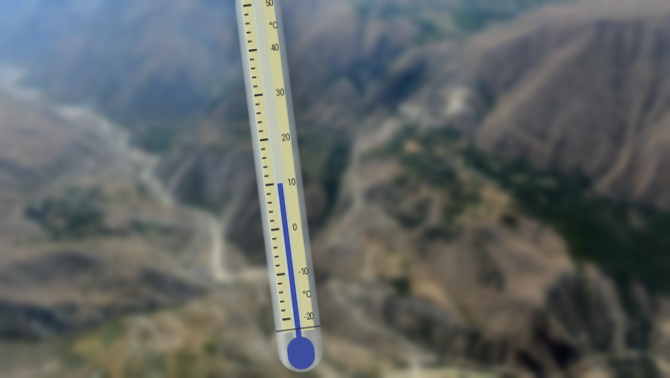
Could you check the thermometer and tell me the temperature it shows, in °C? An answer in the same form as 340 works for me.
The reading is 10
